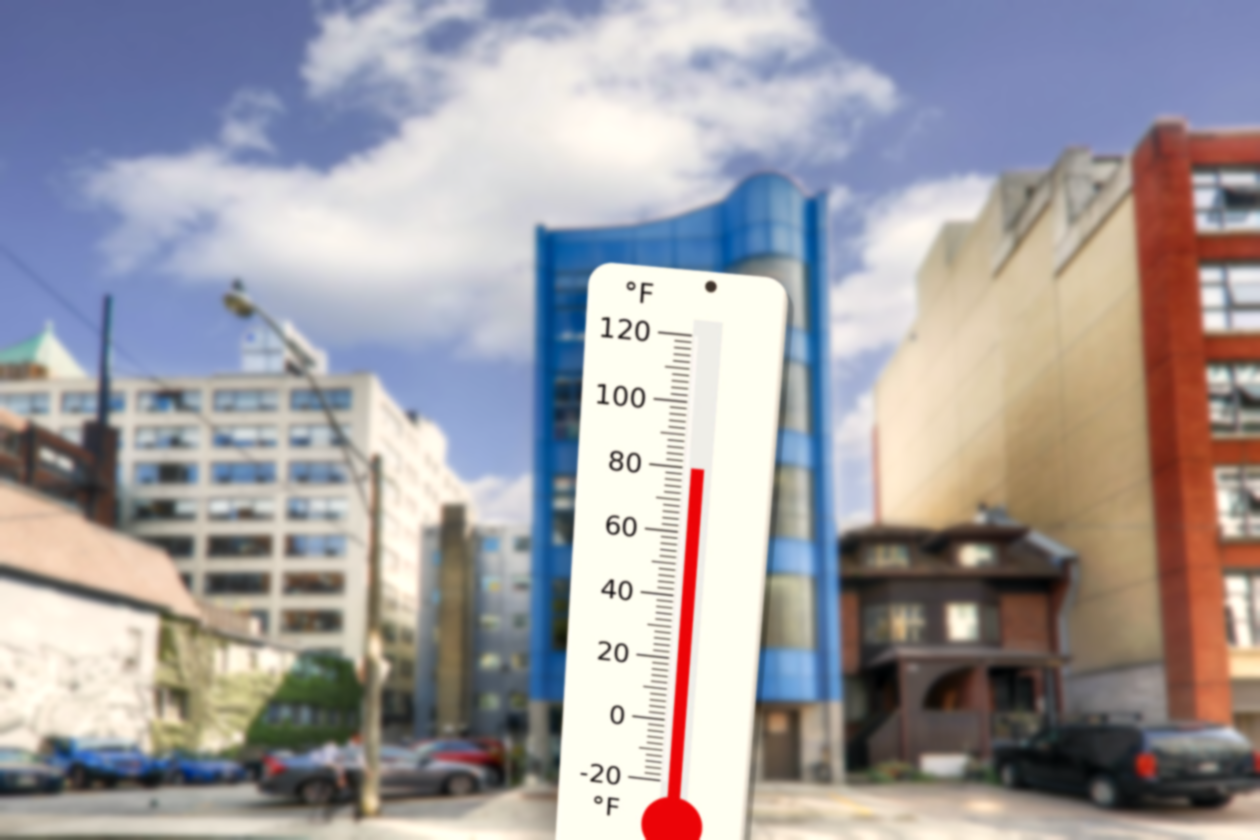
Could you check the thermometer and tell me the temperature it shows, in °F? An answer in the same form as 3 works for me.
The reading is 80
